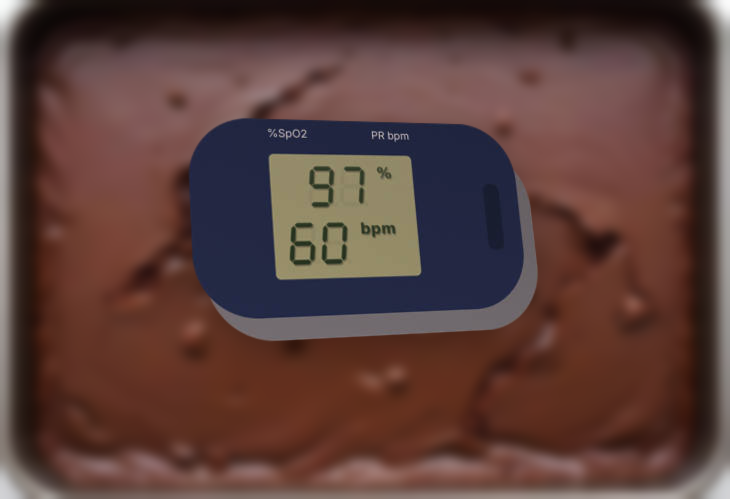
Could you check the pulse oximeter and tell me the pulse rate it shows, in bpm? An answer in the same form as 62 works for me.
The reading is 60
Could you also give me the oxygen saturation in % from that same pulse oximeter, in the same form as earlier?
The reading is 97
